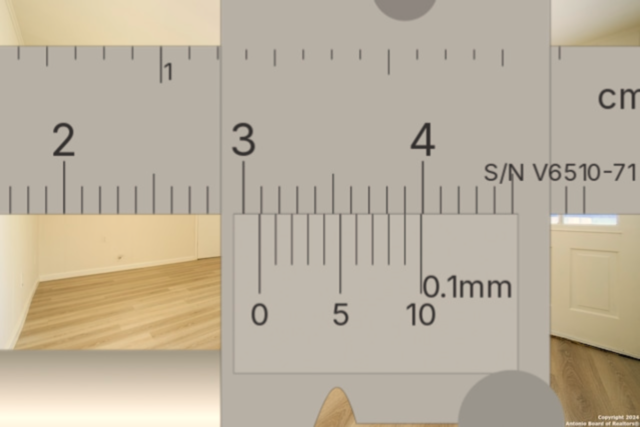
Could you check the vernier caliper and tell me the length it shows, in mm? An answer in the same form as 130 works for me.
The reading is 30.9
